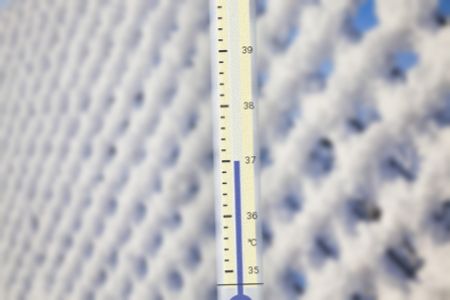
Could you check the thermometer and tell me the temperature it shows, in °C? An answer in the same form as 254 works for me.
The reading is 37
